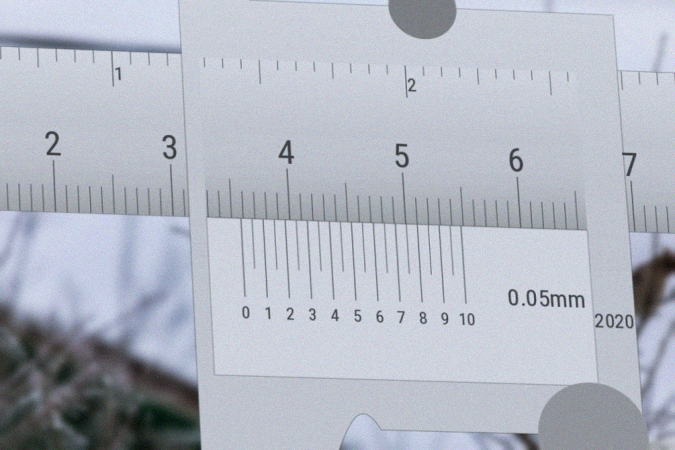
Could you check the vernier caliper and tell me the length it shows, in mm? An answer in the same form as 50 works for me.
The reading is 35.8
